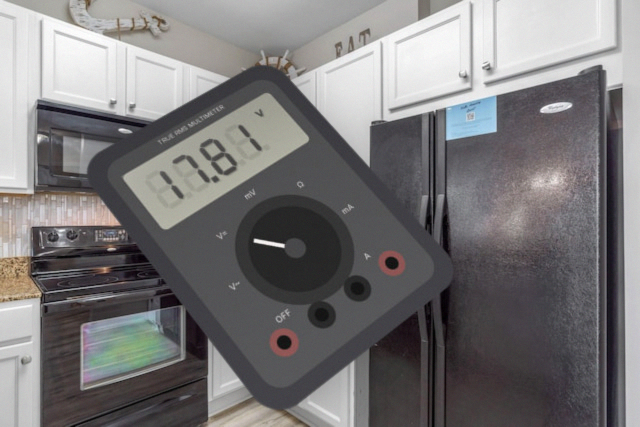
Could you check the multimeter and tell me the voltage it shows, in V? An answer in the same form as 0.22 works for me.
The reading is 17.81
